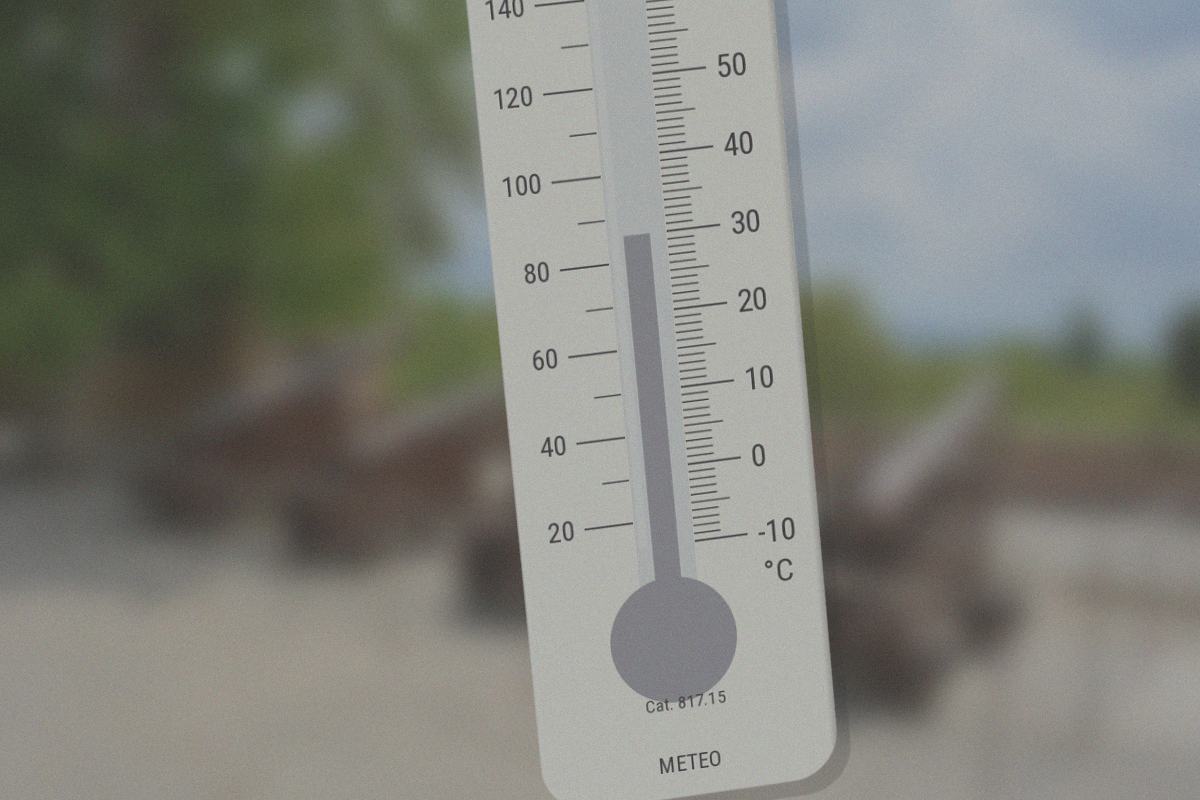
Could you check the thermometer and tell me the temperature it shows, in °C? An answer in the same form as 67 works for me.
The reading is 30
